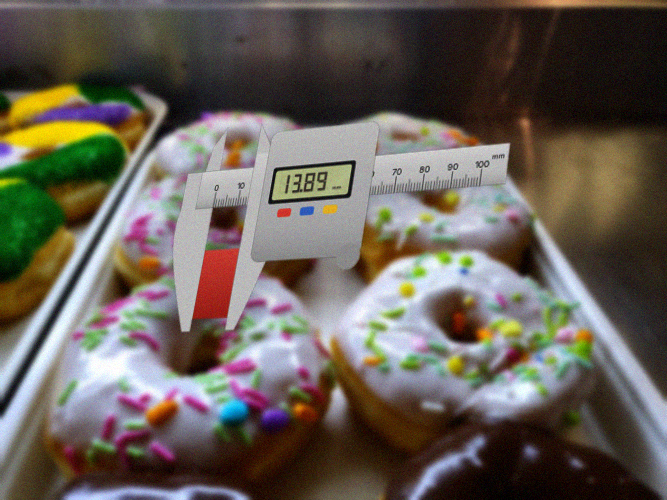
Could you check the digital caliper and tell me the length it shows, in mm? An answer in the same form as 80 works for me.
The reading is 13.89
